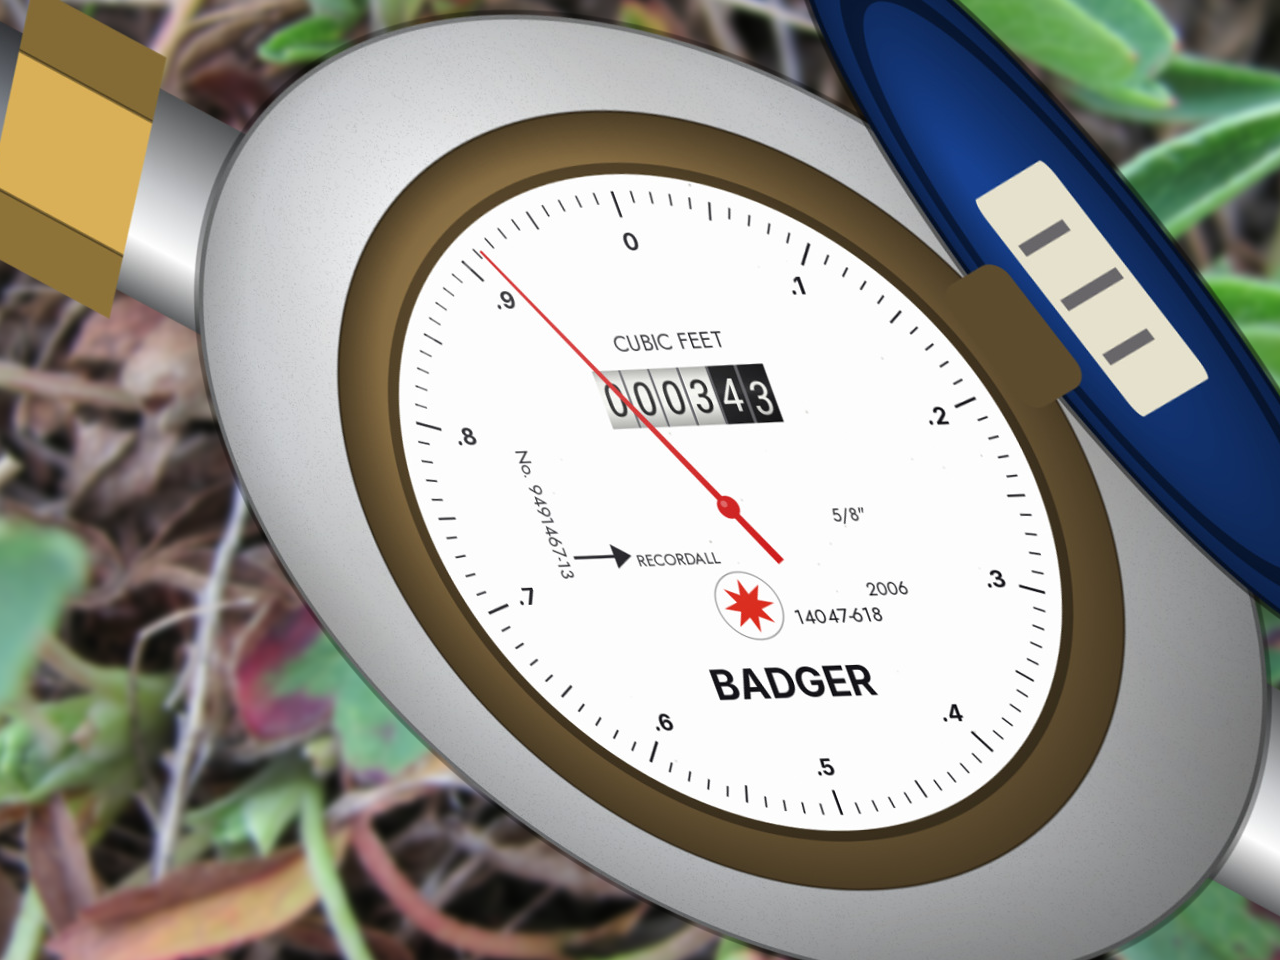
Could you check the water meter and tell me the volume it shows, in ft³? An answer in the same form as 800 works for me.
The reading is 342.91
